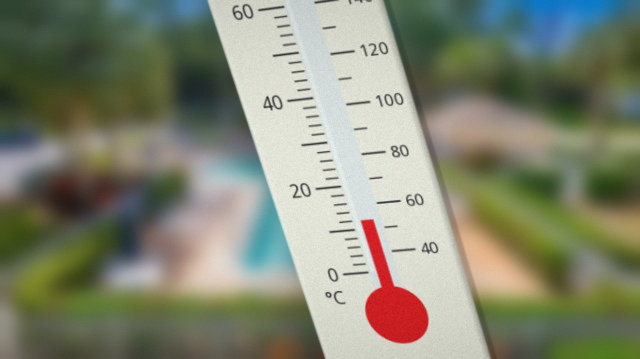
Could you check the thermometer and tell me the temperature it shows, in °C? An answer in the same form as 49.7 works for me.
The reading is 12
